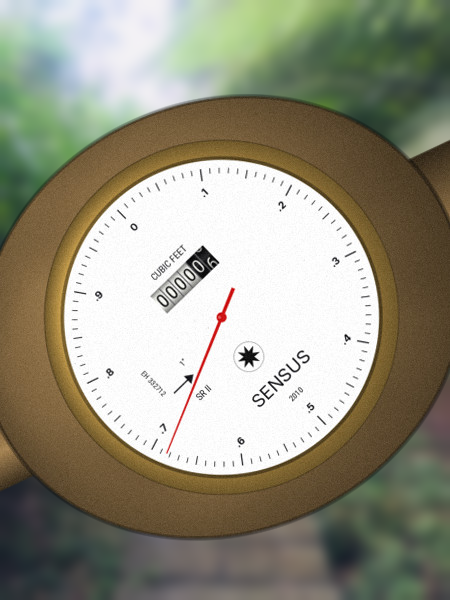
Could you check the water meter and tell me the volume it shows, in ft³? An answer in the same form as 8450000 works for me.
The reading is 5.68
